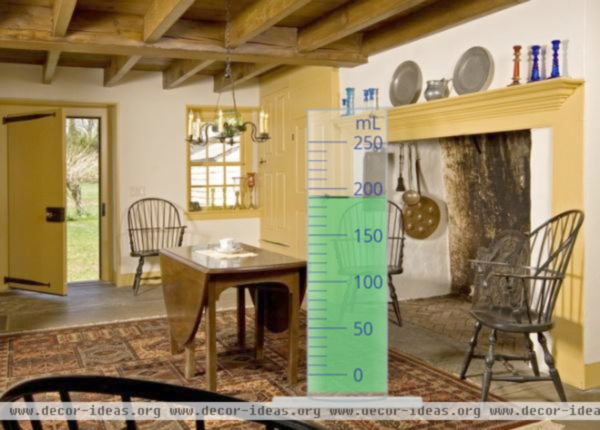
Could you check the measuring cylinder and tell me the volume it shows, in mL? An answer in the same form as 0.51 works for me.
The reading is 190
